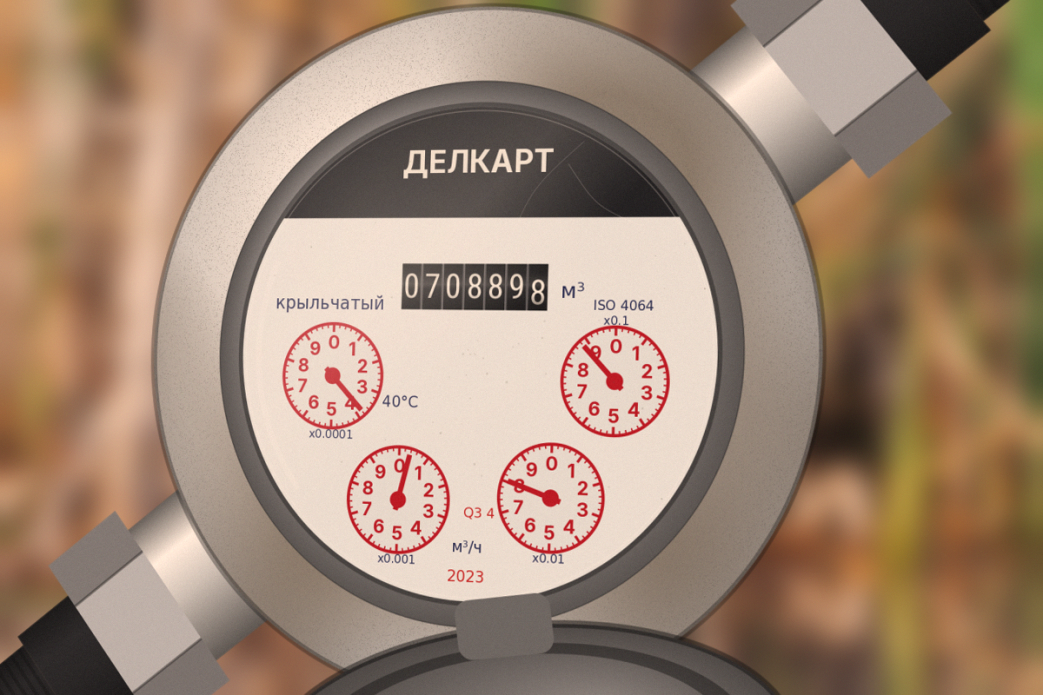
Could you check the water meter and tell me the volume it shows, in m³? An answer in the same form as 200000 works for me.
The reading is 708897.8803
